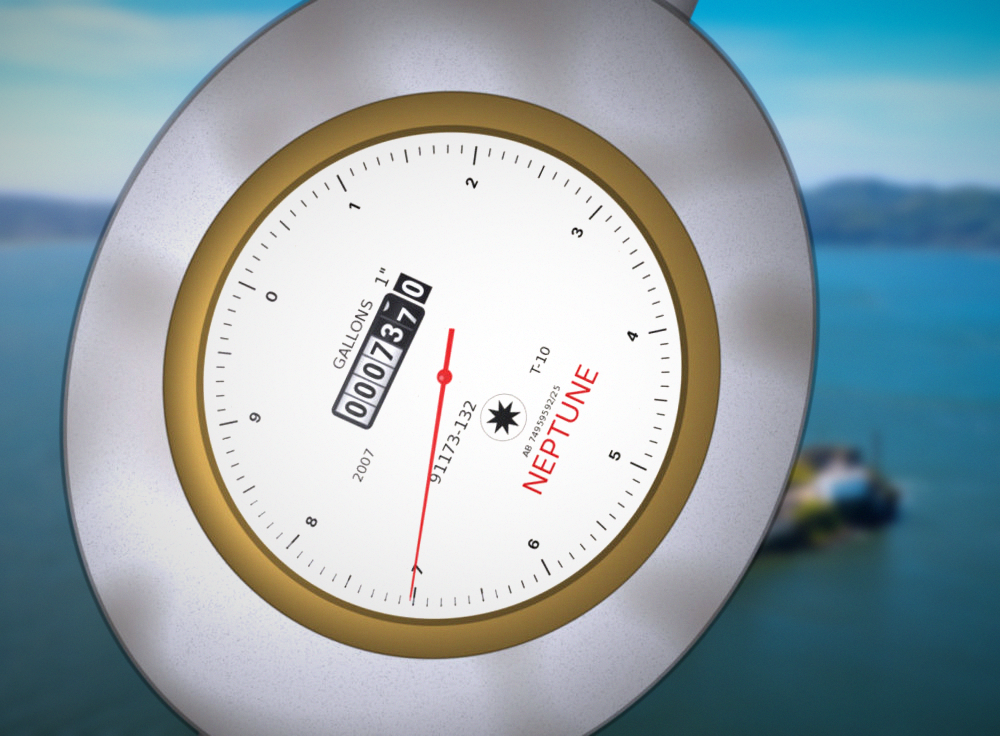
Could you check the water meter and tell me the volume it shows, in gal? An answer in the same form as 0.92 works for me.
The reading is 7367.0
